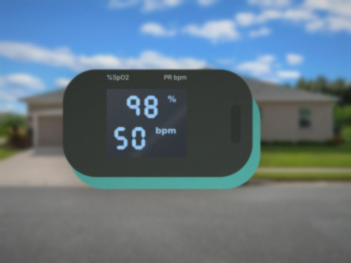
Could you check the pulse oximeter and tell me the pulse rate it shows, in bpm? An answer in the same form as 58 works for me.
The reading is 50
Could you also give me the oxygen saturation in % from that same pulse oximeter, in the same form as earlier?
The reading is 98
